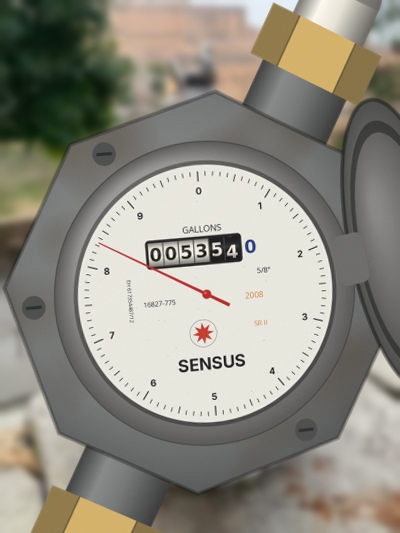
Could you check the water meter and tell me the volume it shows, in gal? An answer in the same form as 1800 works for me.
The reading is 53538.3
